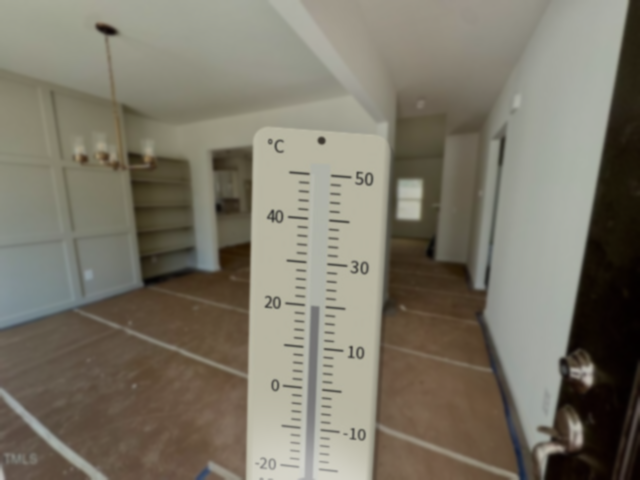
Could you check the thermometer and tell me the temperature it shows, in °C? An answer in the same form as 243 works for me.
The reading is 20
